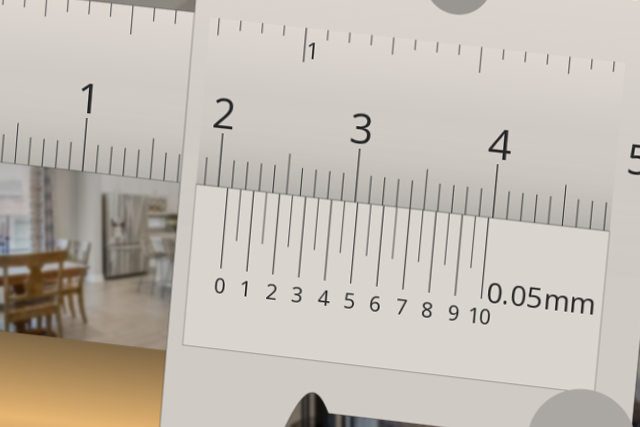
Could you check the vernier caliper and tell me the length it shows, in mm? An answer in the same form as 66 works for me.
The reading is 20.7
